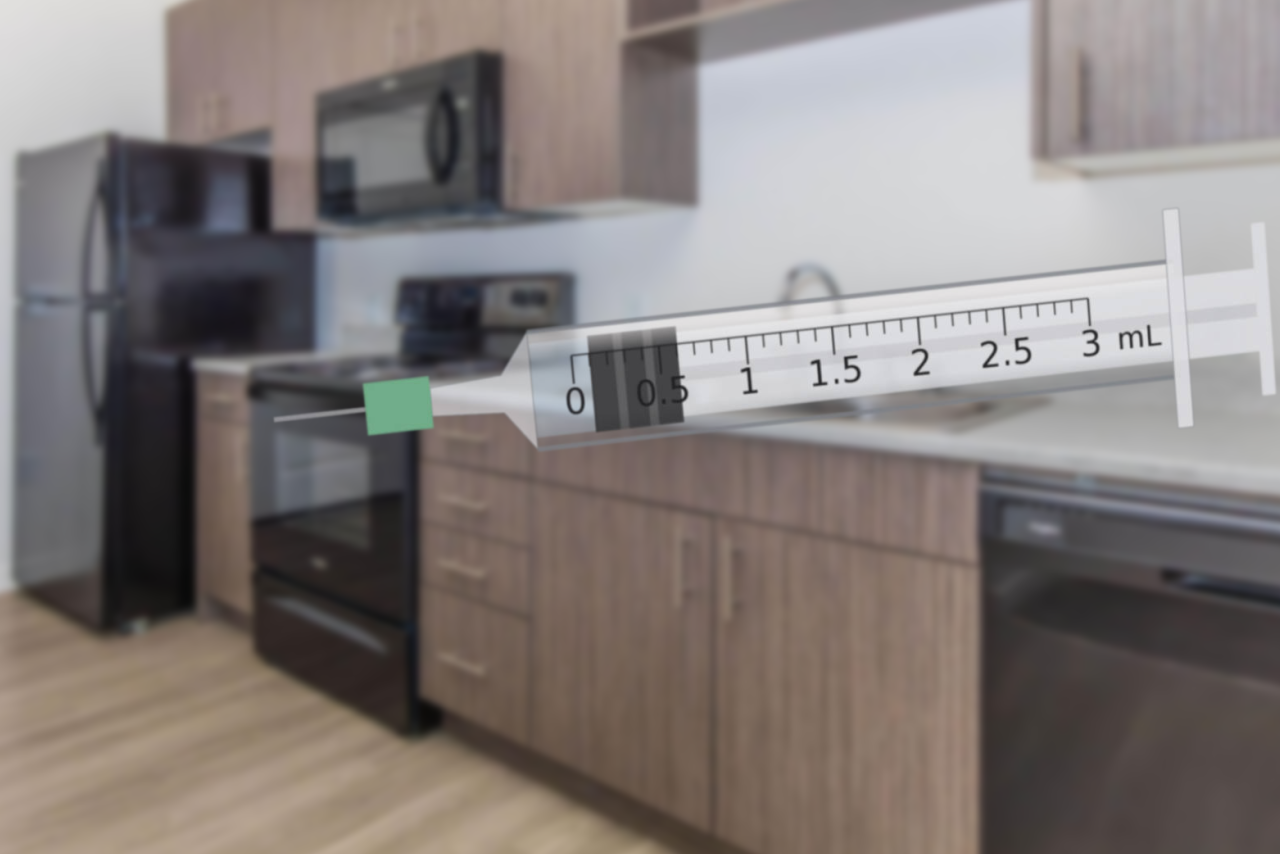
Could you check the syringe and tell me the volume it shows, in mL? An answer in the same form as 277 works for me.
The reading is 0.1
